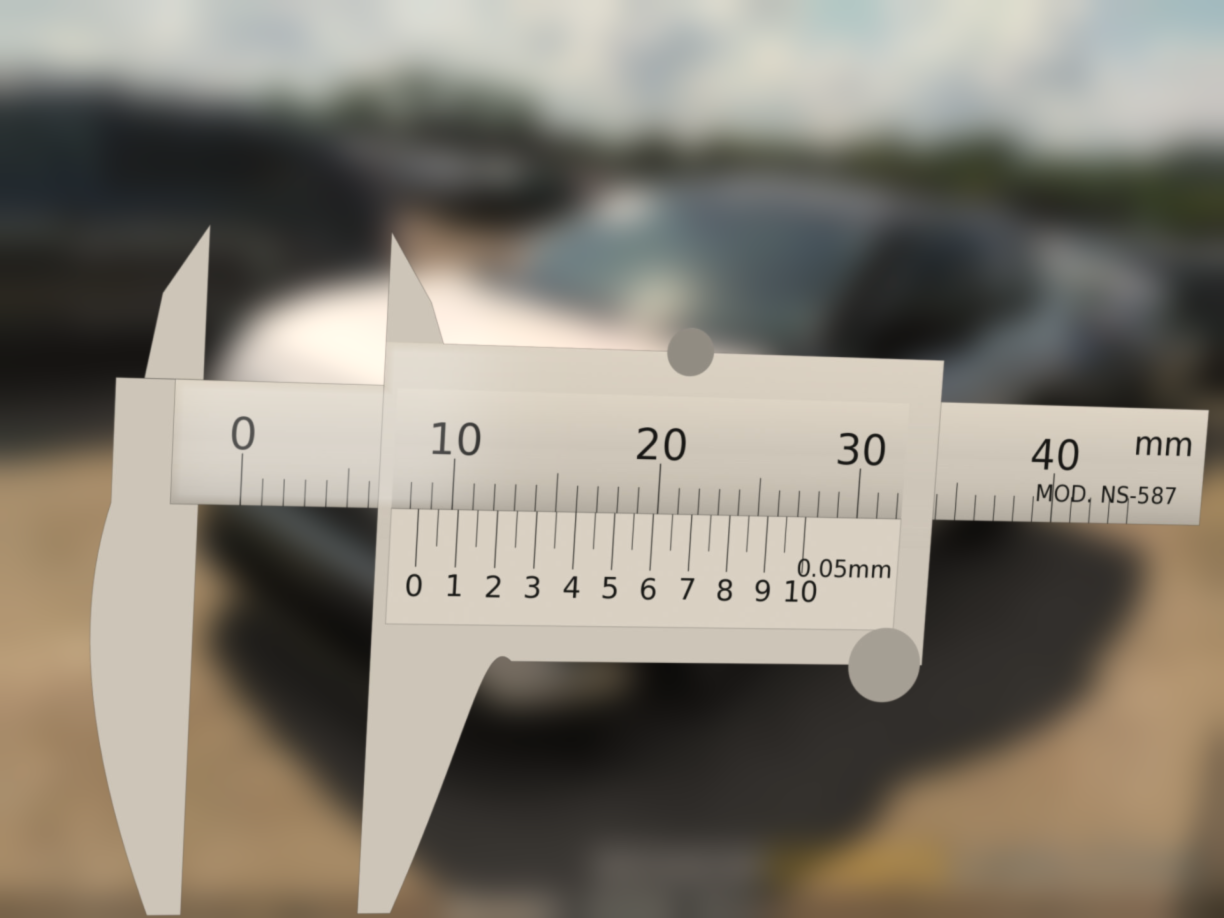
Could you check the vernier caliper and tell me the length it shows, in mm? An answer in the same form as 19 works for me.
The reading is 8.4
